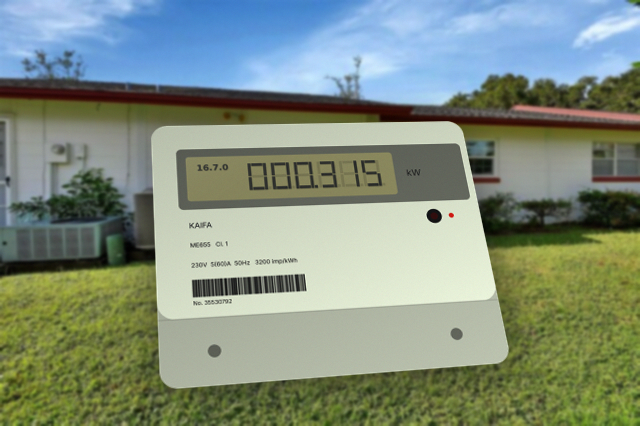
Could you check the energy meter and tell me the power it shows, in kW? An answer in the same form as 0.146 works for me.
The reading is 0.315
